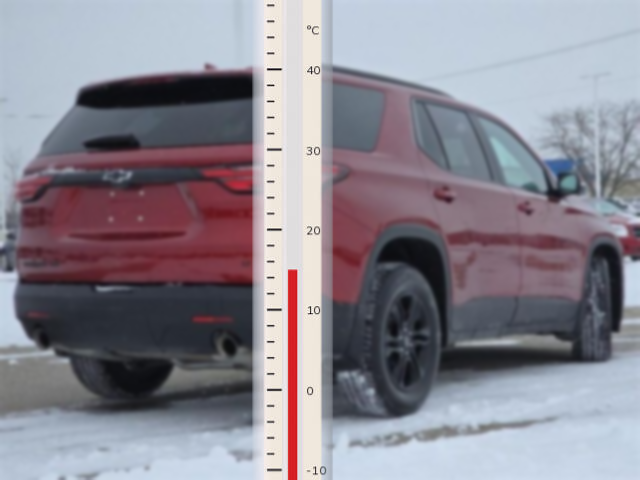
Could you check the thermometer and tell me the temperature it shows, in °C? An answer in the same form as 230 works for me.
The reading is 15
